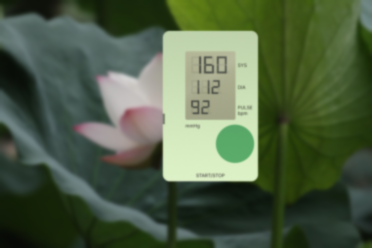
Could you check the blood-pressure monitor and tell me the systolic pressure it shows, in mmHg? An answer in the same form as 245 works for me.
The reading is 160
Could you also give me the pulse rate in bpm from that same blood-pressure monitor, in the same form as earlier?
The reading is 92
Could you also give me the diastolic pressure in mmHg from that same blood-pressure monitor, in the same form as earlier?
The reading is 112
